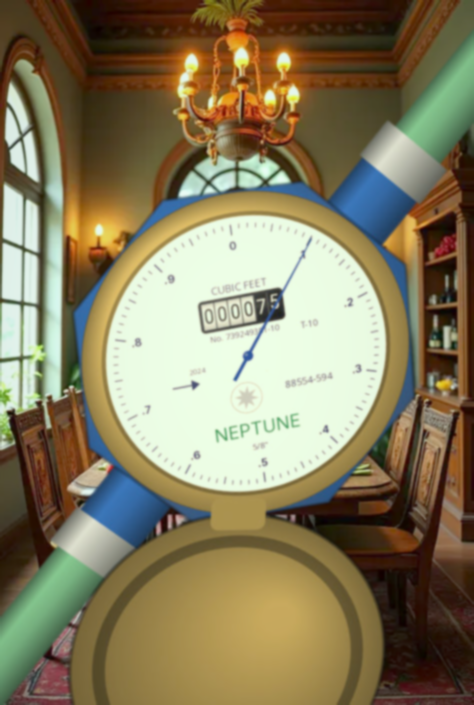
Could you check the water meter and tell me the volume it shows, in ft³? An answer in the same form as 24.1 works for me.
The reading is 75.10
